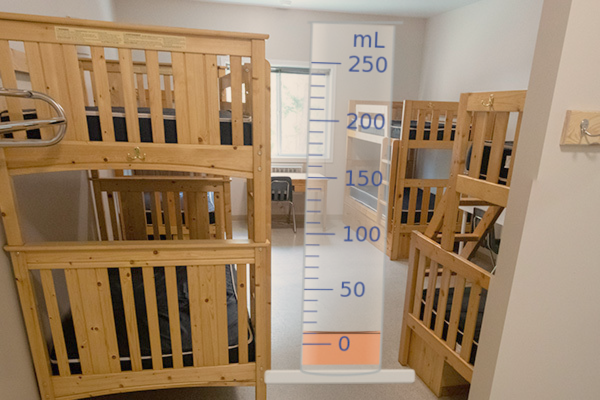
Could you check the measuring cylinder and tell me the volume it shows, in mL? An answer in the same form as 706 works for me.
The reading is 10
